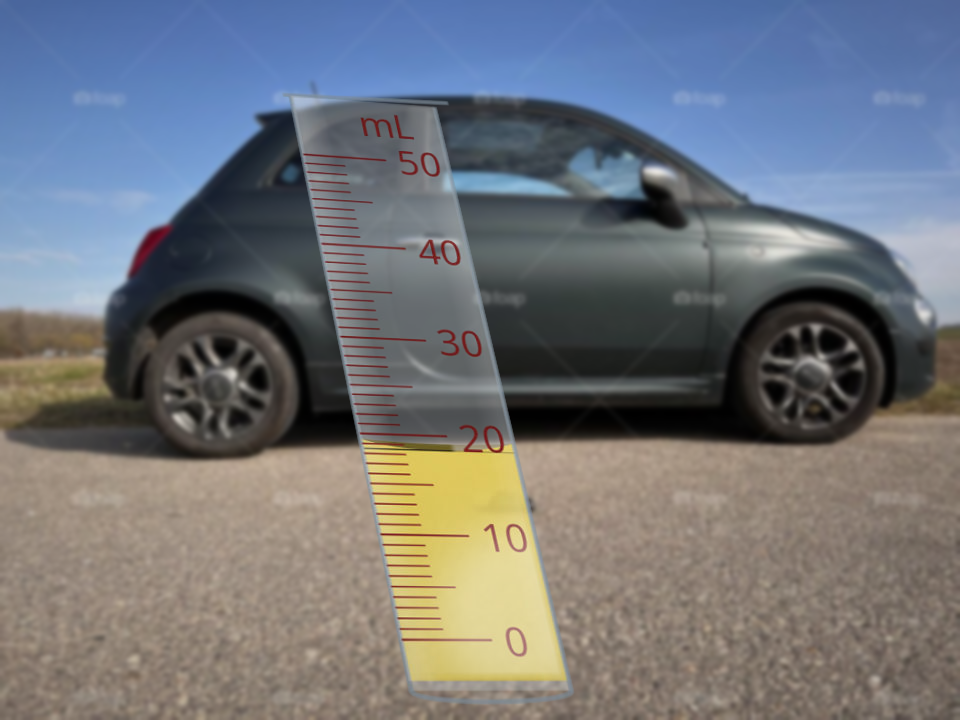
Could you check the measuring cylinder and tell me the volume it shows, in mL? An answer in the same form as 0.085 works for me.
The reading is 18.5
